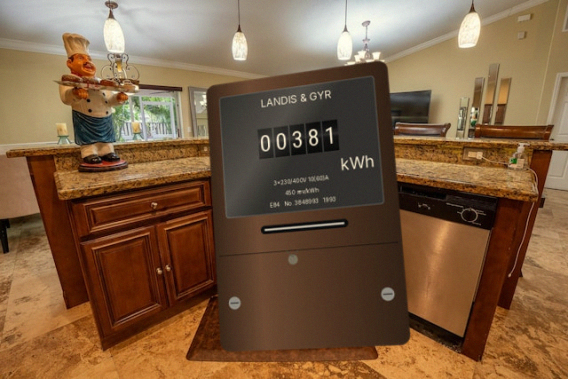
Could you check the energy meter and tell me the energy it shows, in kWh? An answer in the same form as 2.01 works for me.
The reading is 381
